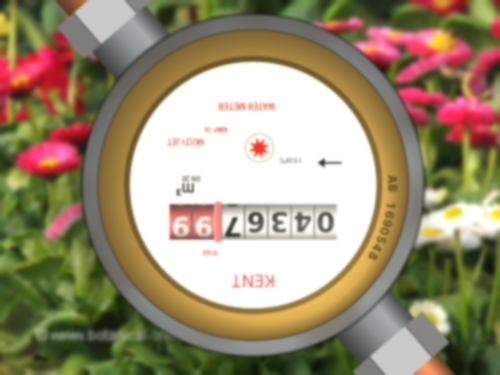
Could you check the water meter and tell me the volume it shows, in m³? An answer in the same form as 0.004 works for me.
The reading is 4367.99
